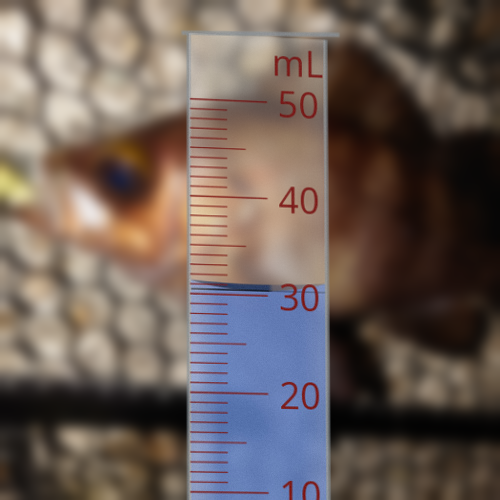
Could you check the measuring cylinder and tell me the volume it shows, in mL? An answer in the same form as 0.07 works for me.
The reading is 30.5
